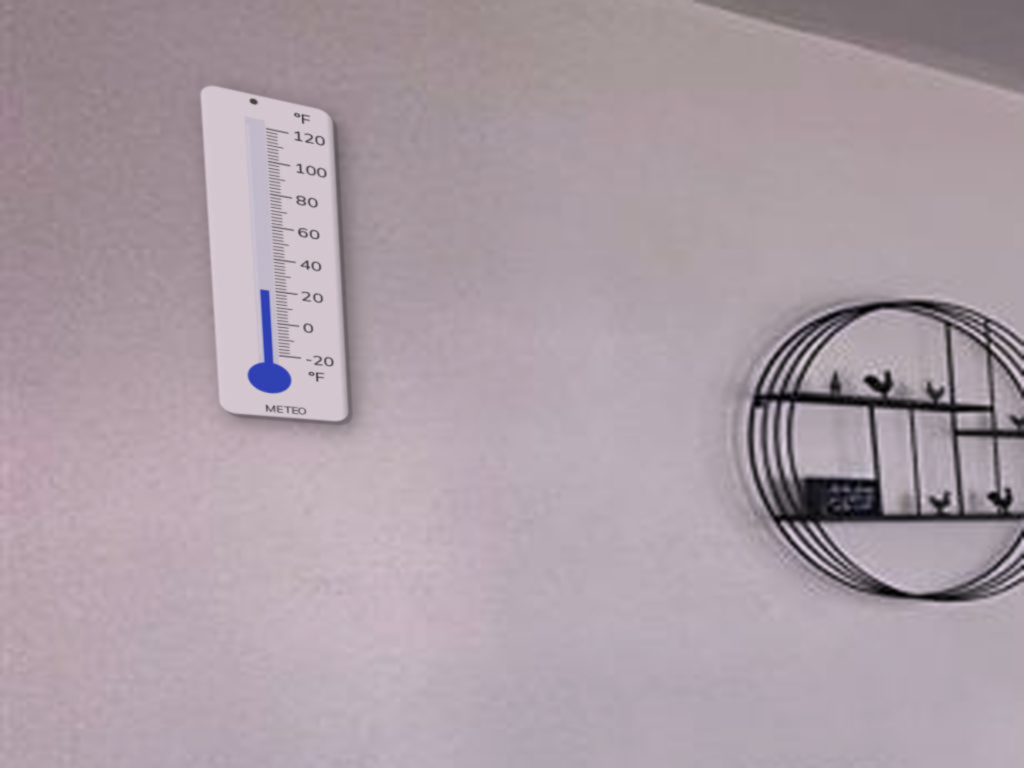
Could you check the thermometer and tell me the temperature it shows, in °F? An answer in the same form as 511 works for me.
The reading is 20
